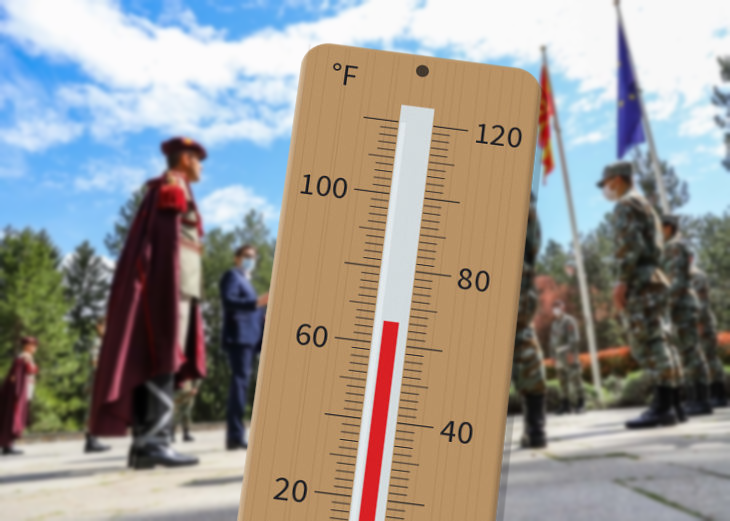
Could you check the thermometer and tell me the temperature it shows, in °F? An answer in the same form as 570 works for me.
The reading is 66
